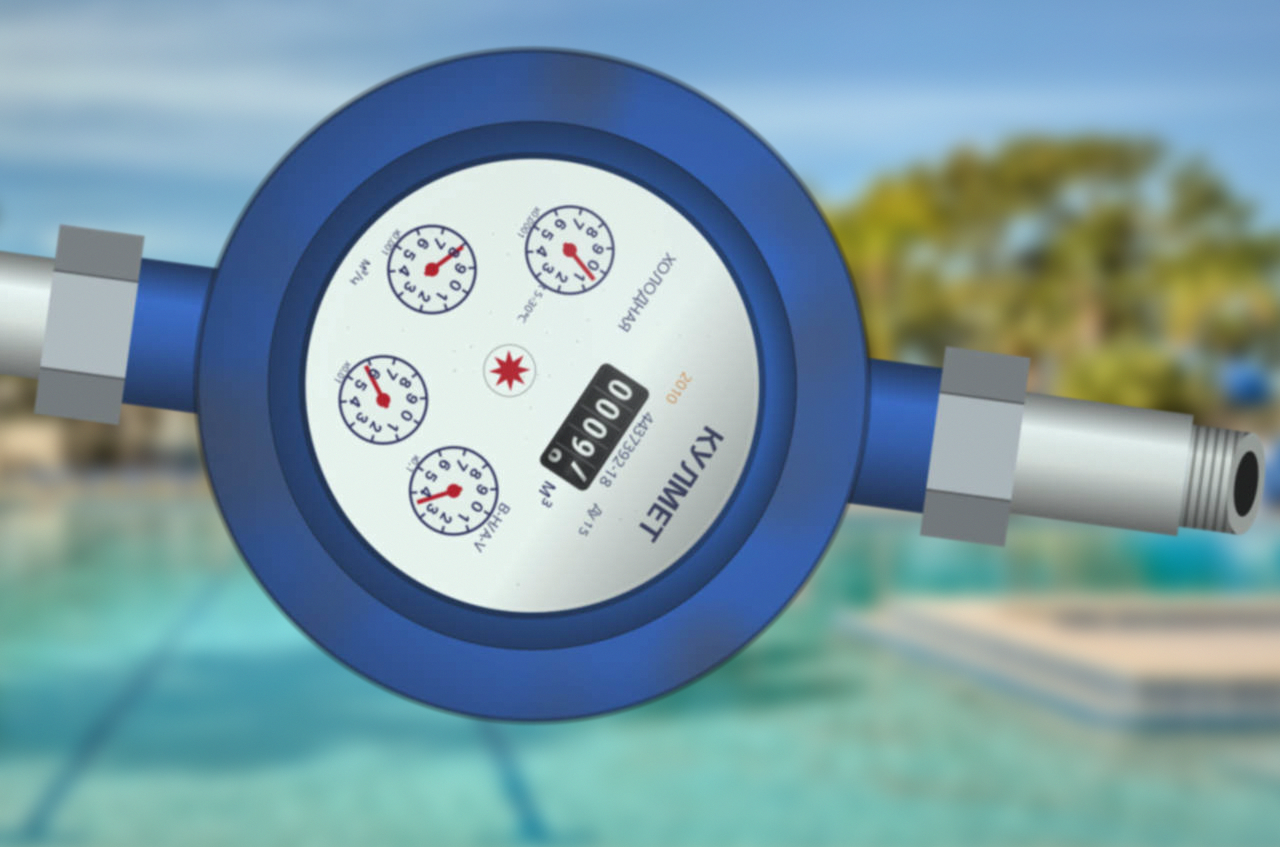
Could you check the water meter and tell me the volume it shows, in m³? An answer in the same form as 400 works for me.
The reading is 97.3580
